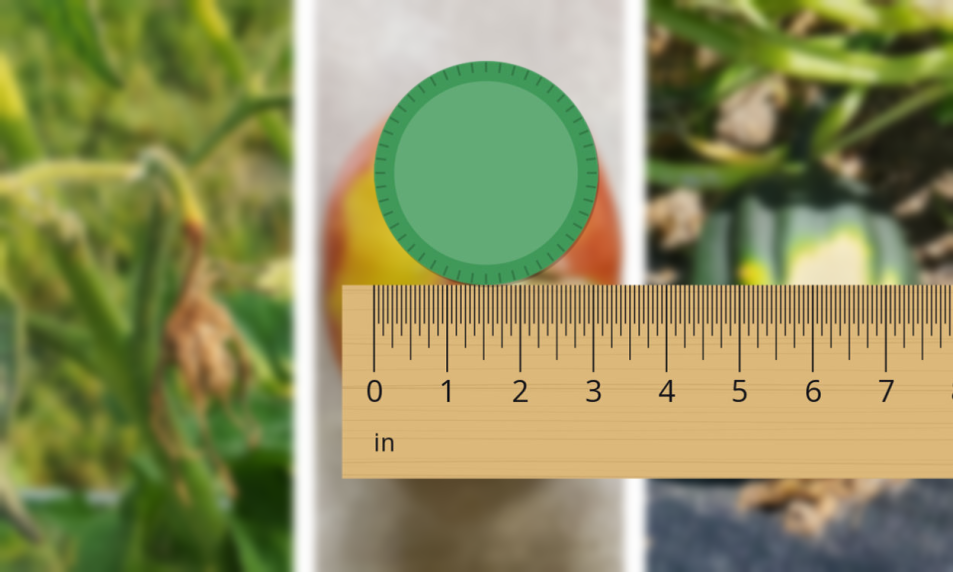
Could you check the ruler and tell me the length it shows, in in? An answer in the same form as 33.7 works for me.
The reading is 3.0625
